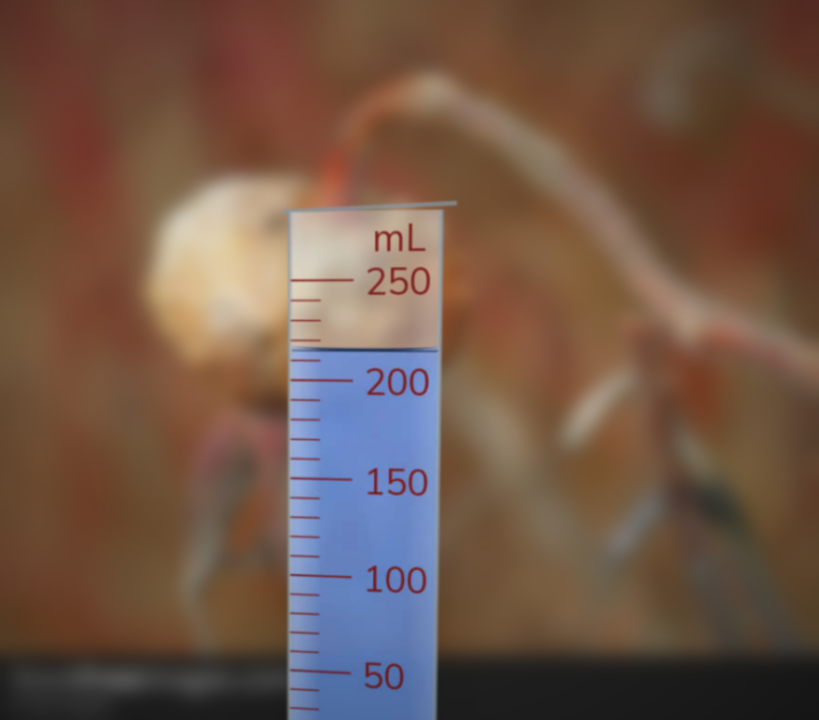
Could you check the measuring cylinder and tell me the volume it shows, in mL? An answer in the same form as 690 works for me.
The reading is 215
